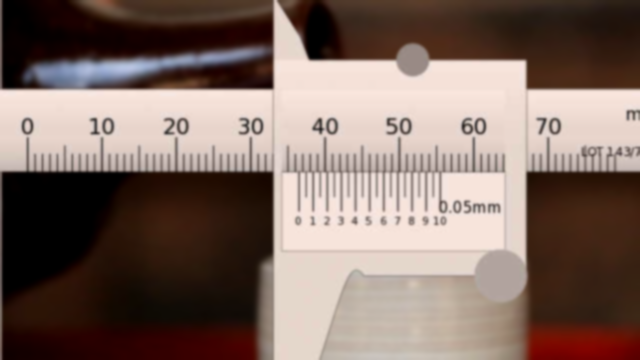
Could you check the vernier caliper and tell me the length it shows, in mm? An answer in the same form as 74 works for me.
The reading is 36.5
